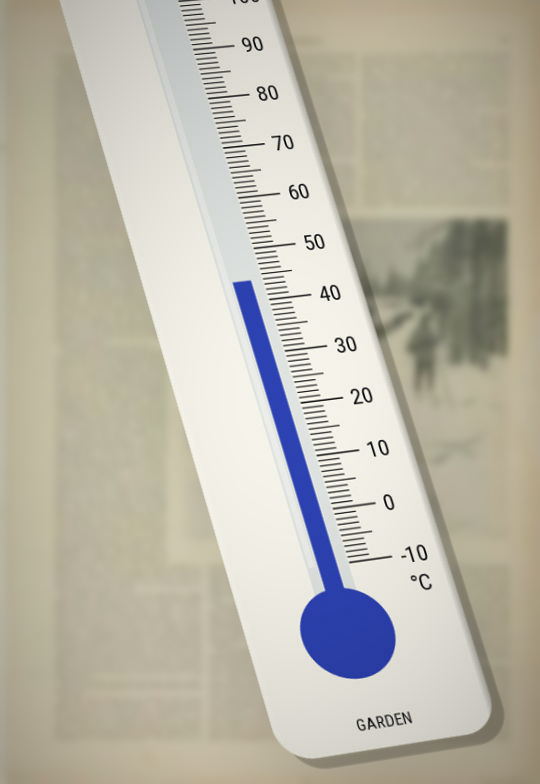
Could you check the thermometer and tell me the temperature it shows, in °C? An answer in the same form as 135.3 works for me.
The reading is 44
